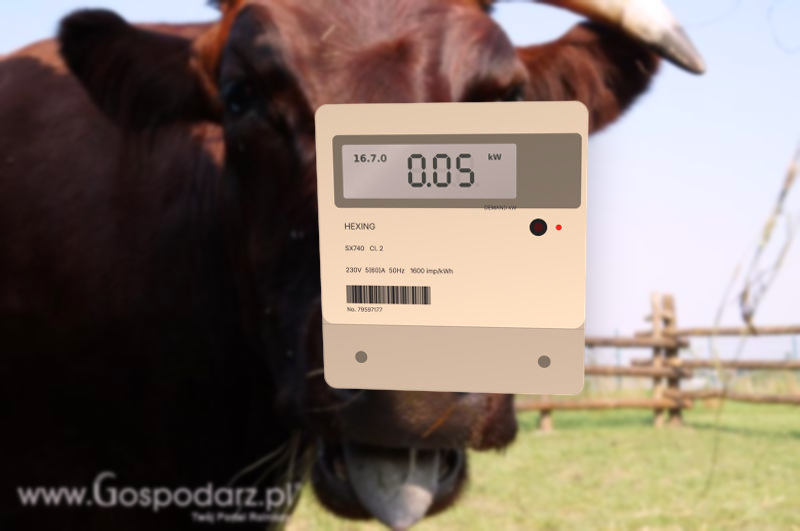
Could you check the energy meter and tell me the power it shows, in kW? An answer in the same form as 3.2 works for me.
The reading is 0.05
